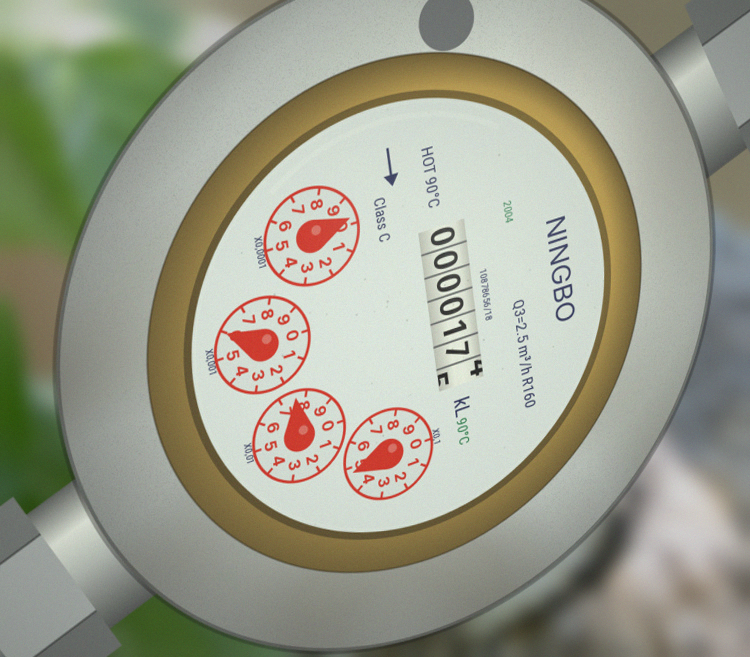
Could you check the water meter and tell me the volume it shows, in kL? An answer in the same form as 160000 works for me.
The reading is 174.4759
